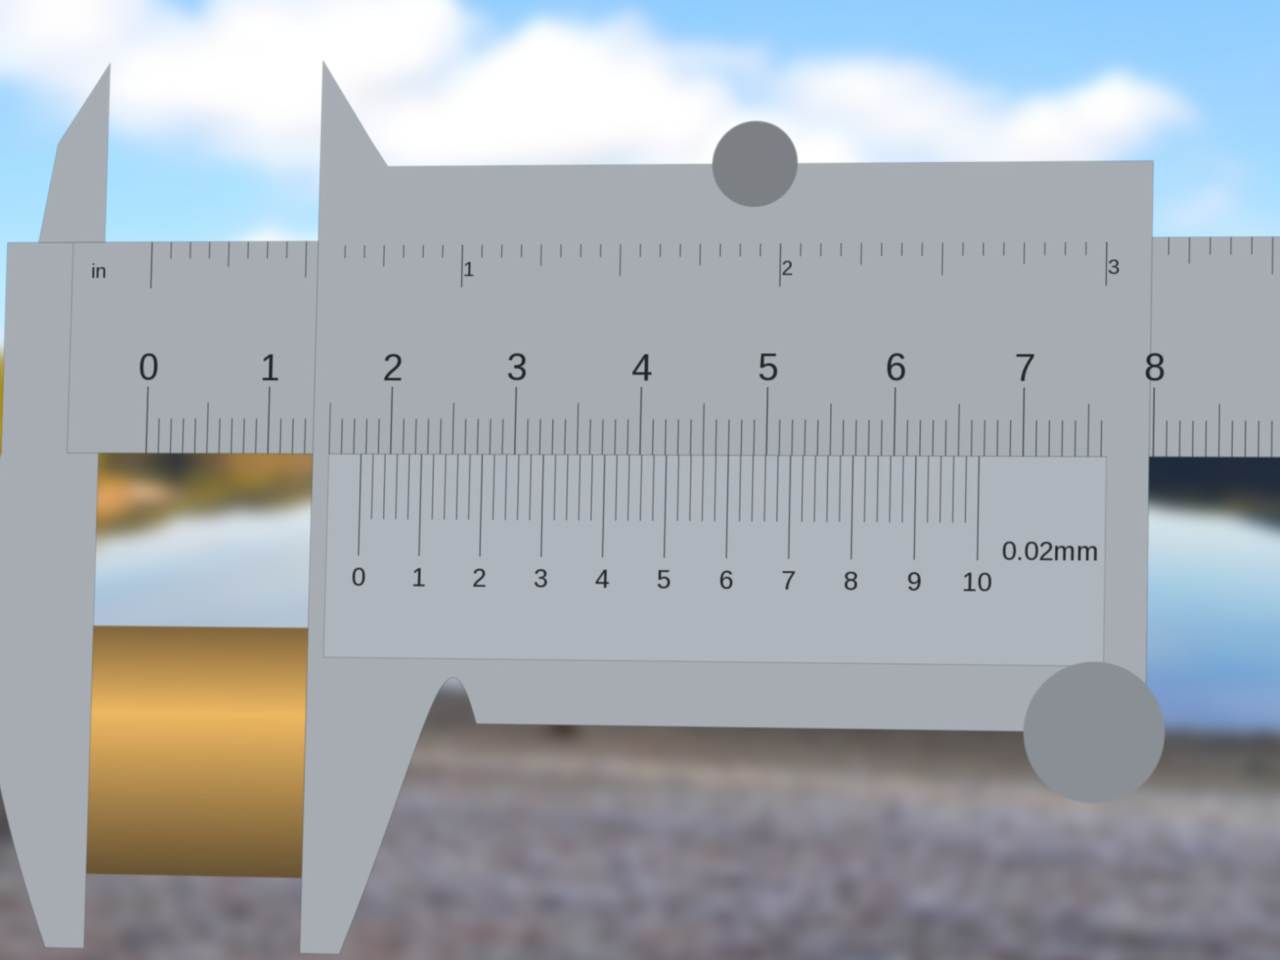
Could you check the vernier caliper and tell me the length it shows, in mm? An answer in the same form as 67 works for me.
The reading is 17.6
